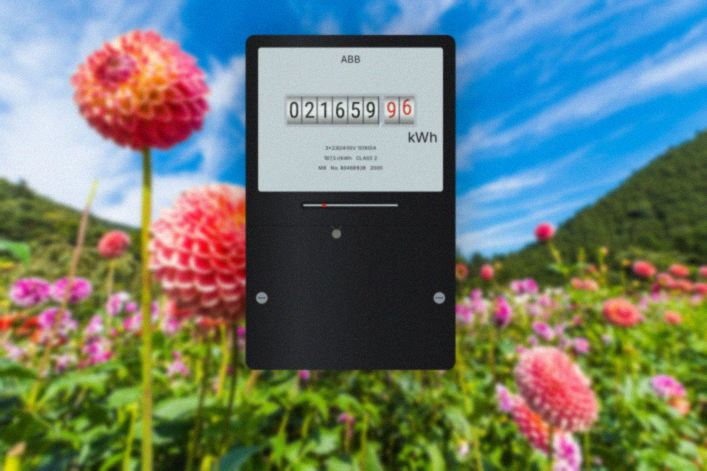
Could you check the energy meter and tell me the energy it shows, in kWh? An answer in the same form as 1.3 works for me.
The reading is 21659.96
